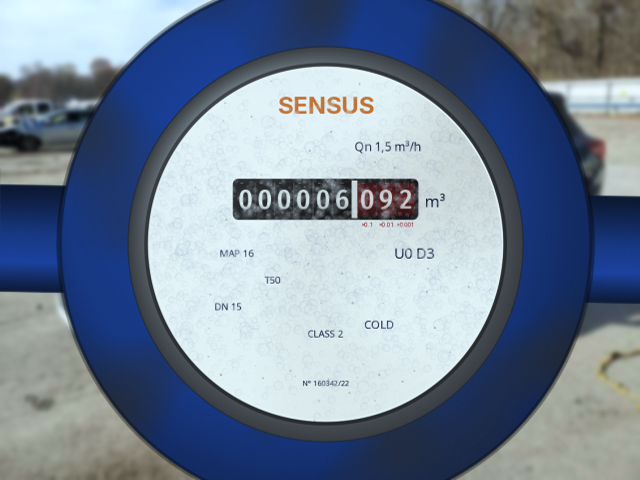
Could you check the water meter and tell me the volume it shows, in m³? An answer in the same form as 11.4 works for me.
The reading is 6.092
